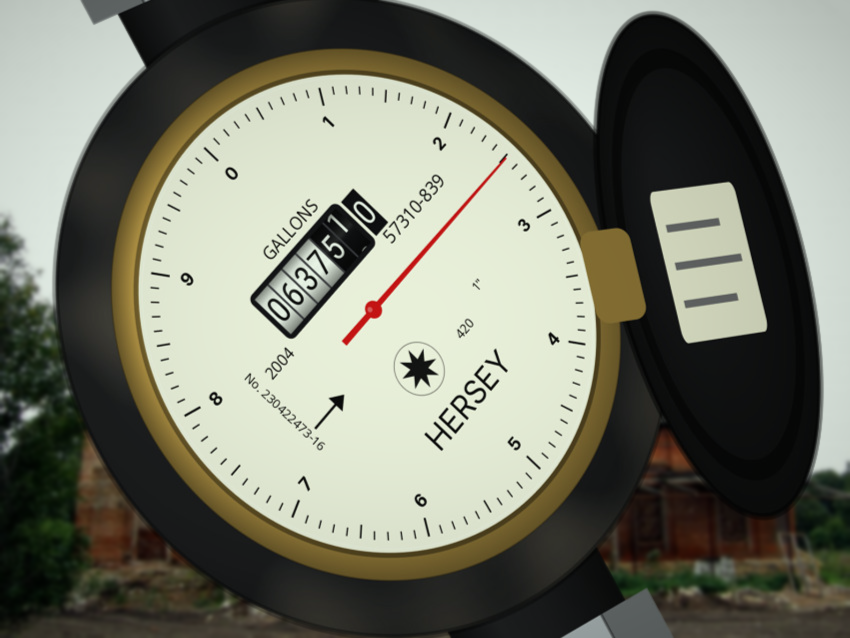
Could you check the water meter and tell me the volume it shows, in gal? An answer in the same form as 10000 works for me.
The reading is 637512.5
